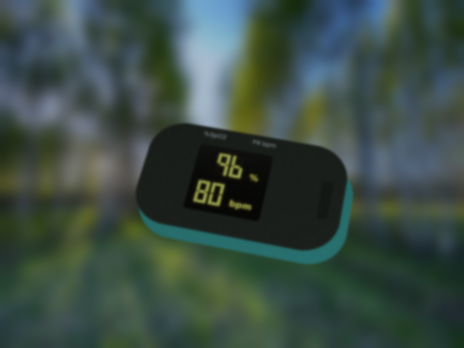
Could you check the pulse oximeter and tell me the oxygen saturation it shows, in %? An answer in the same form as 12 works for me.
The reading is 96
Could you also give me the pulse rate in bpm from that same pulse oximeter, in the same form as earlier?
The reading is 80
